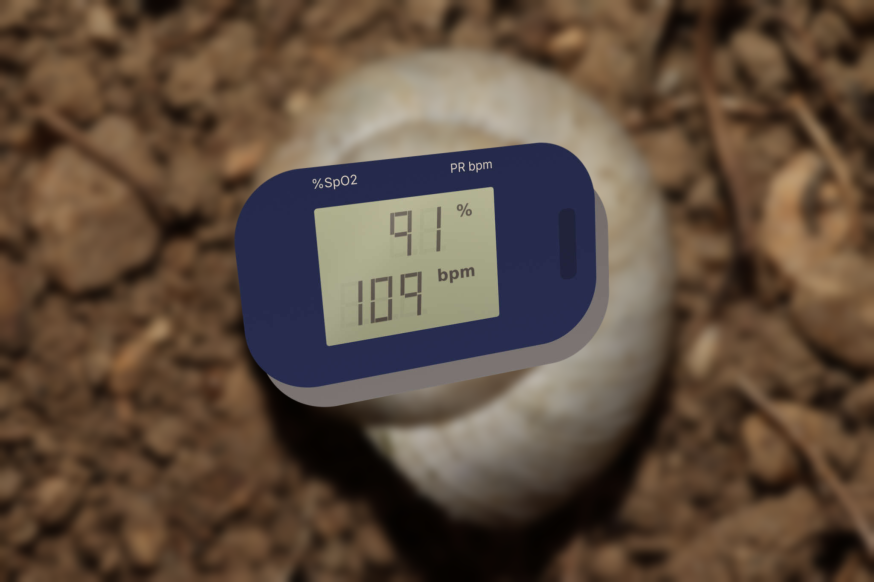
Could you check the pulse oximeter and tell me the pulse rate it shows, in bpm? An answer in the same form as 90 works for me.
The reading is 109
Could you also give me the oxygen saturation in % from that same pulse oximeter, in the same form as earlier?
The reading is 91
